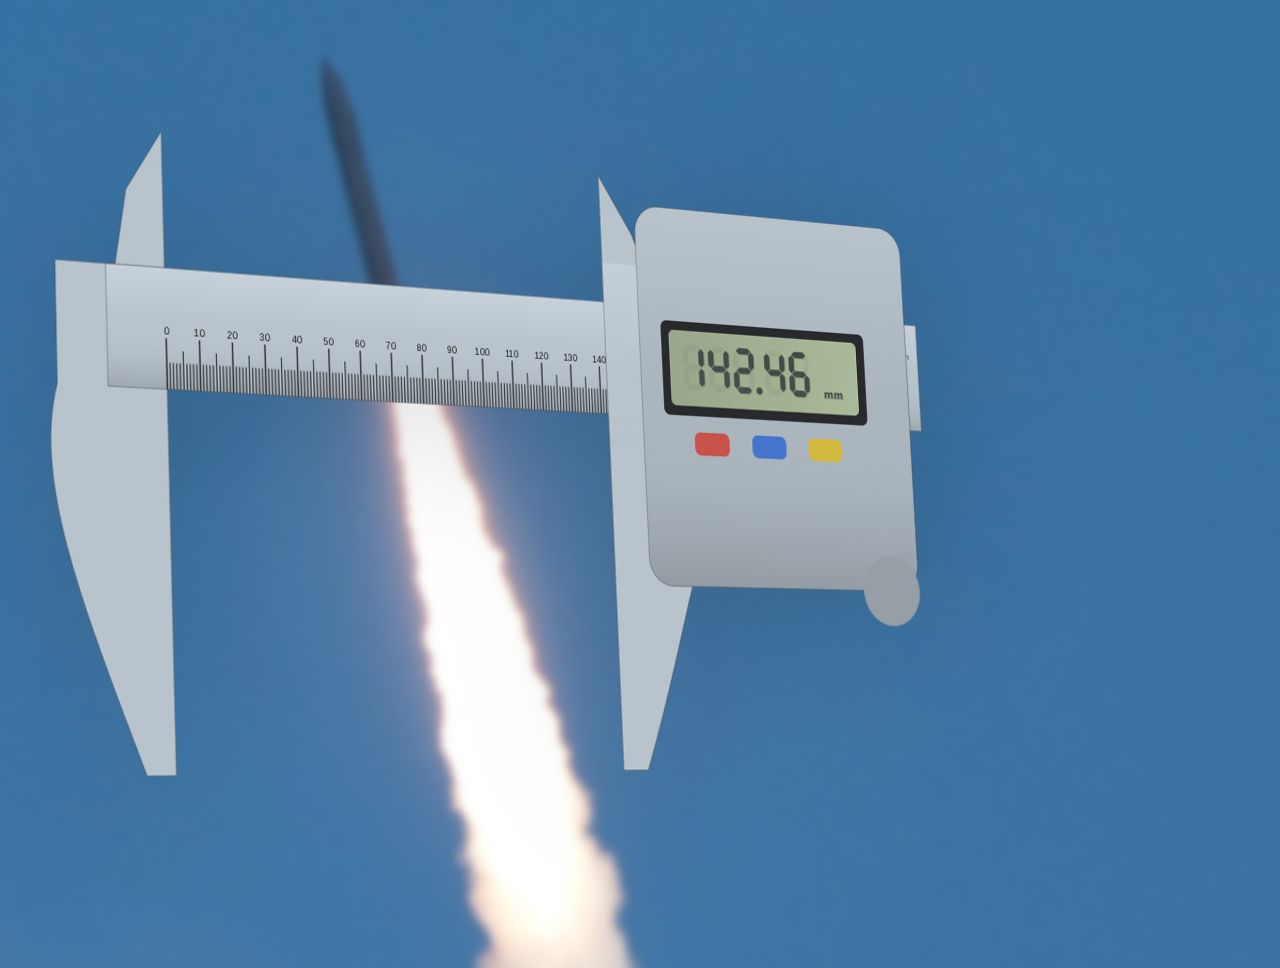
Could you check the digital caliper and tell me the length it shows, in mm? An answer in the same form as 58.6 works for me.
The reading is 142.46
